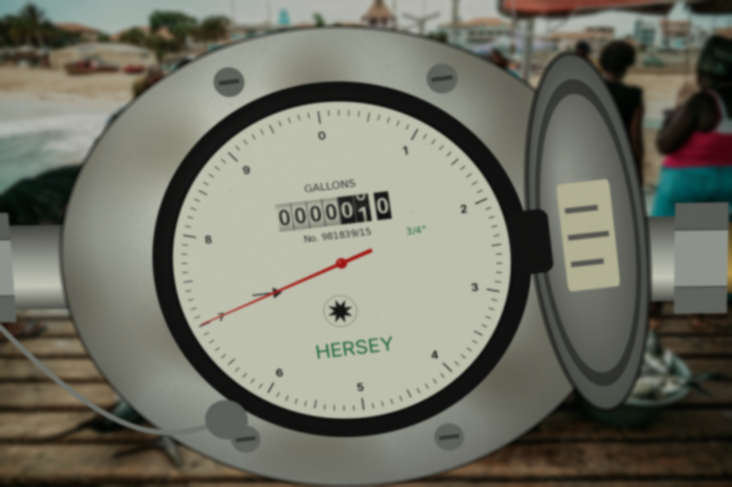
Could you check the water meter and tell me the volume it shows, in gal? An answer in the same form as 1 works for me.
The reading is 7.0
